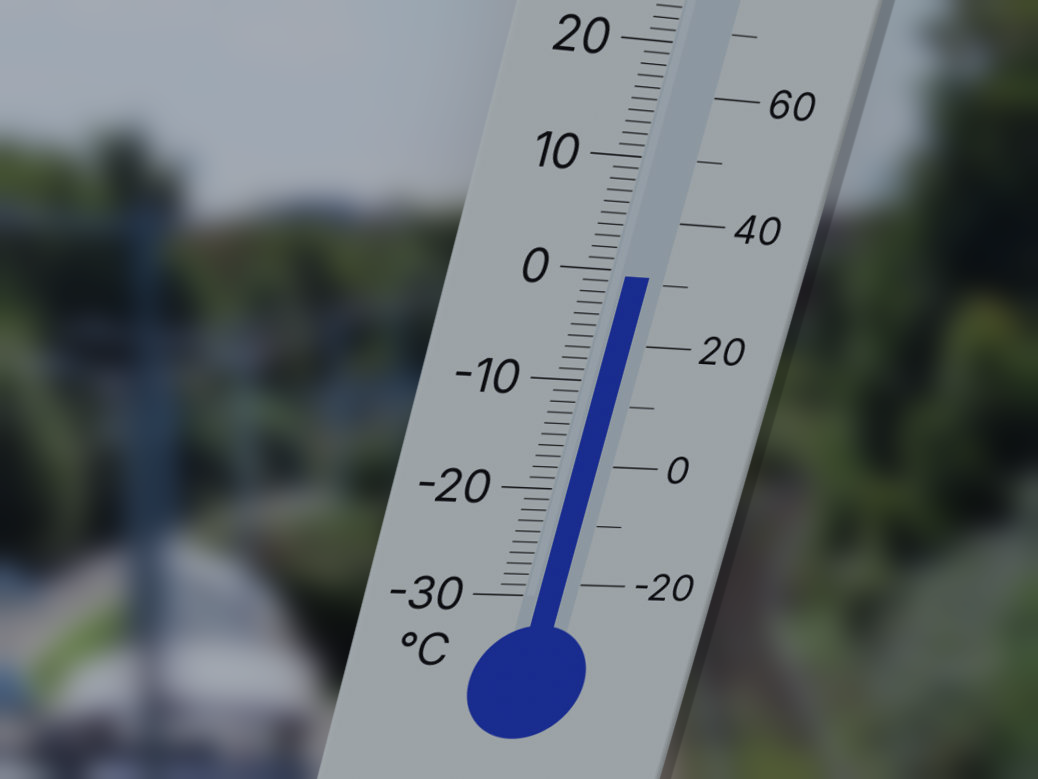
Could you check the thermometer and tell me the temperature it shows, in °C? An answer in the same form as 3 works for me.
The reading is -0.5
